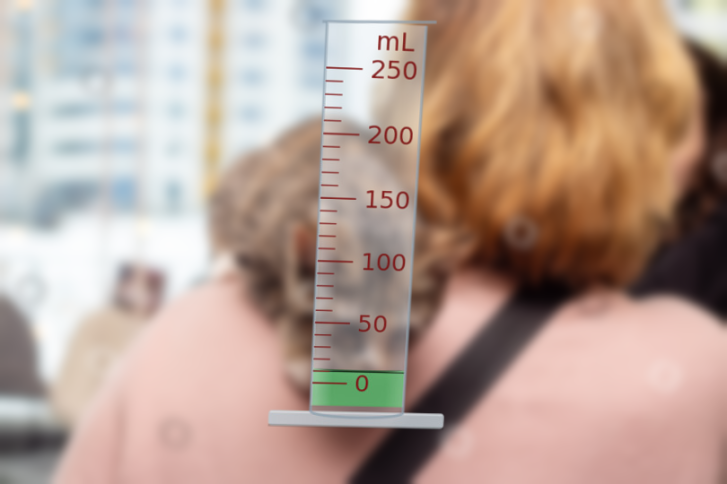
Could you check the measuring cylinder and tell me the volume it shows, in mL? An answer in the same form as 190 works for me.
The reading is 10
